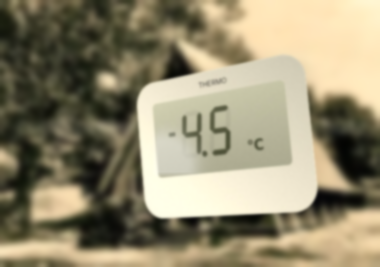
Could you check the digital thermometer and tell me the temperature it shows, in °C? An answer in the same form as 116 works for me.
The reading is -4.5
